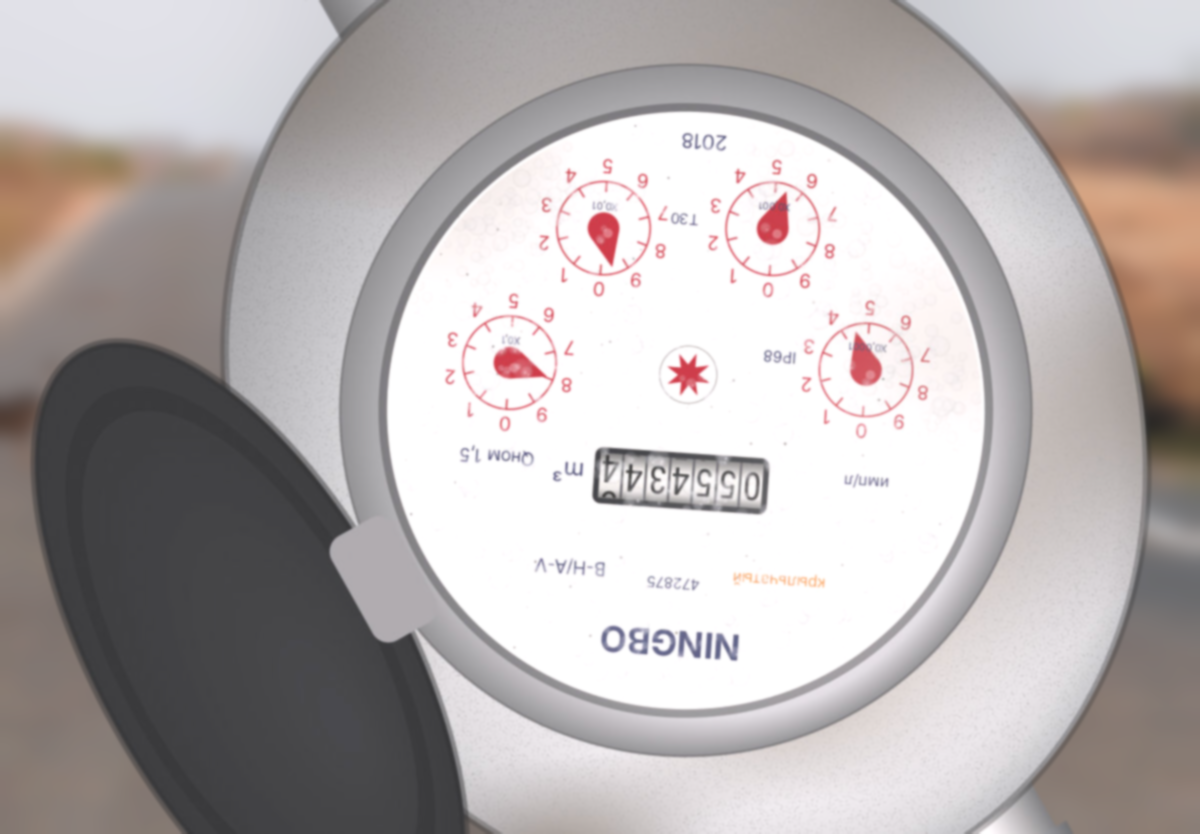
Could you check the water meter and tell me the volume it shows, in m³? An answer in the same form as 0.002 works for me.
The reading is 554343.7954
